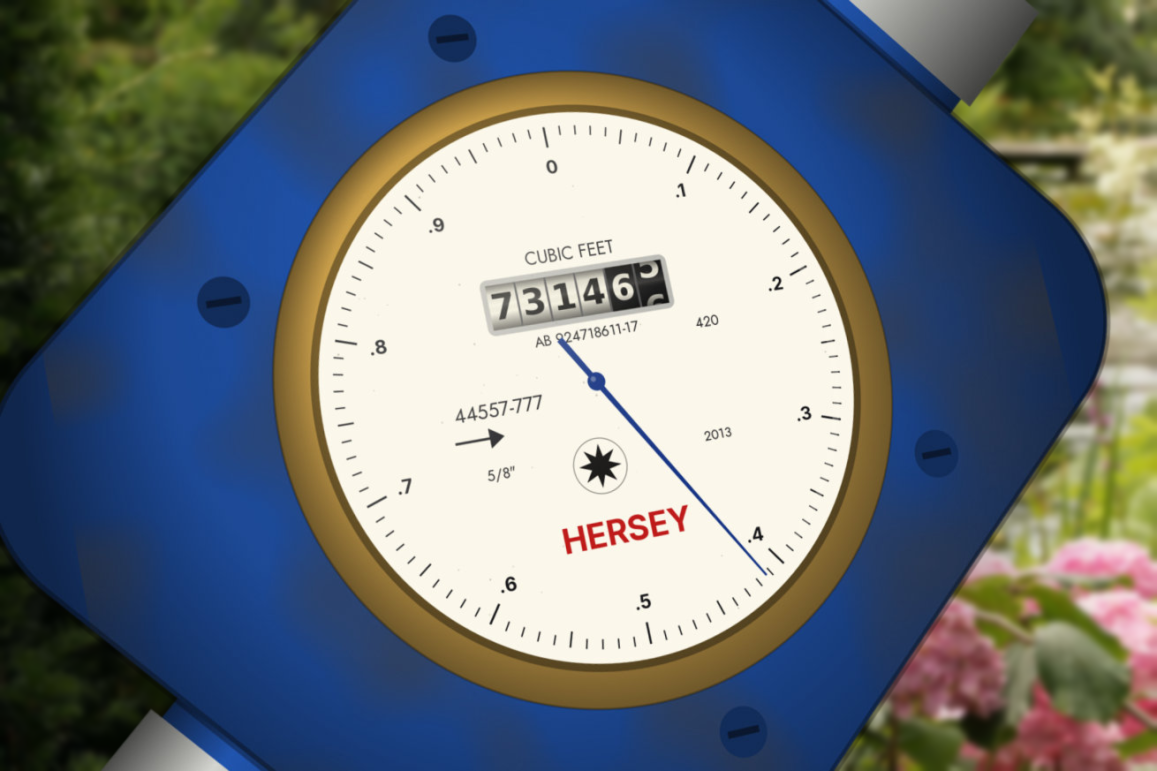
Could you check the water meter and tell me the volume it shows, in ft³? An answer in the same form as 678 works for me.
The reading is 731465.41
